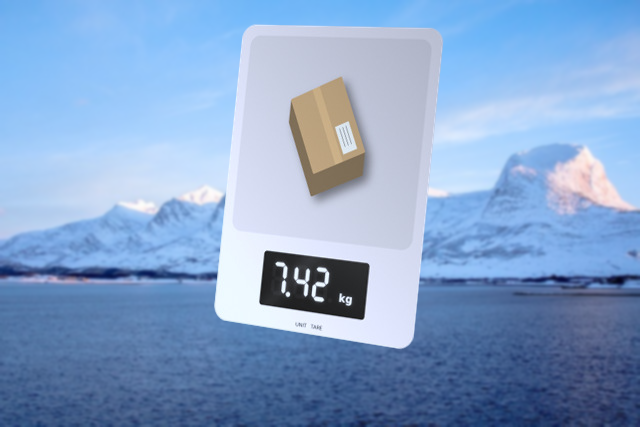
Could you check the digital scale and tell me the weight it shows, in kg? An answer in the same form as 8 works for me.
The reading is 7.42
